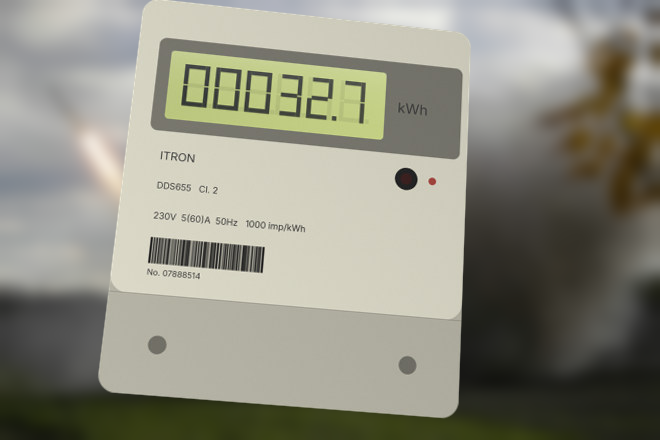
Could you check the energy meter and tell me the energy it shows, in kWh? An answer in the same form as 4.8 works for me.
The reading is 32.7
